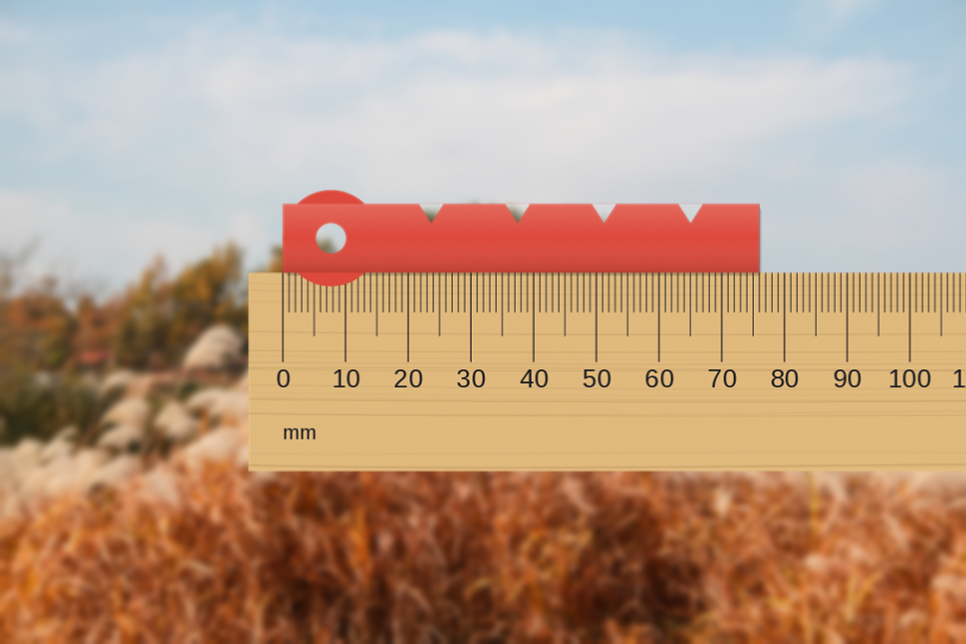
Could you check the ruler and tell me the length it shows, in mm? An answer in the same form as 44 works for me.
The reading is 76
